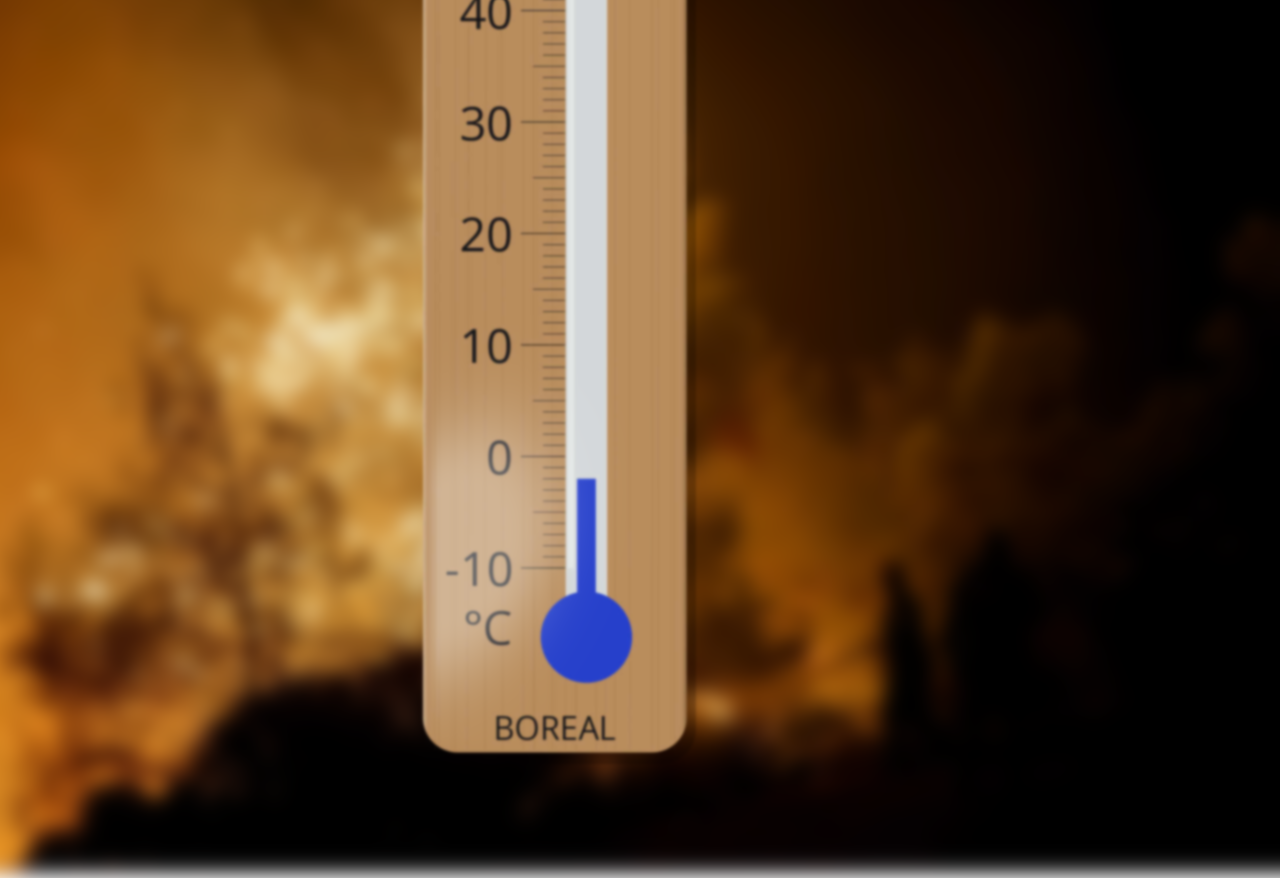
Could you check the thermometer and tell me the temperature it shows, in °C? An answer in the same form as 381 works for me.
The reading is -2
